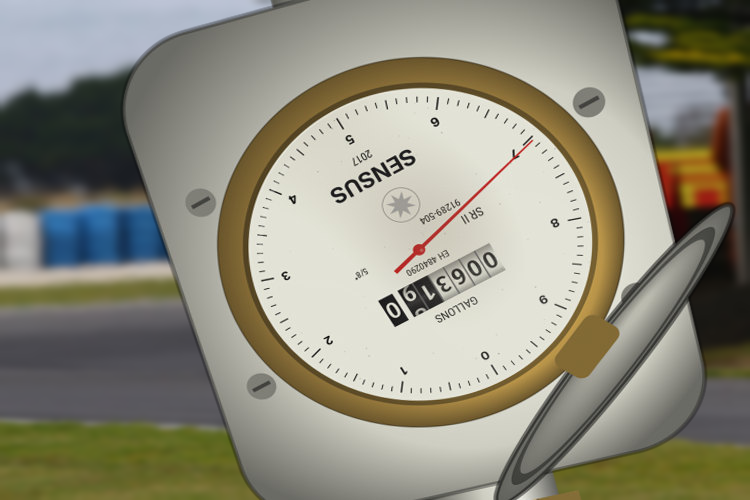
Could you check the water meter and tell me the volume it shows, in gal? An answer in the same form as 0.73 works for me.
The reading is 63187.0
